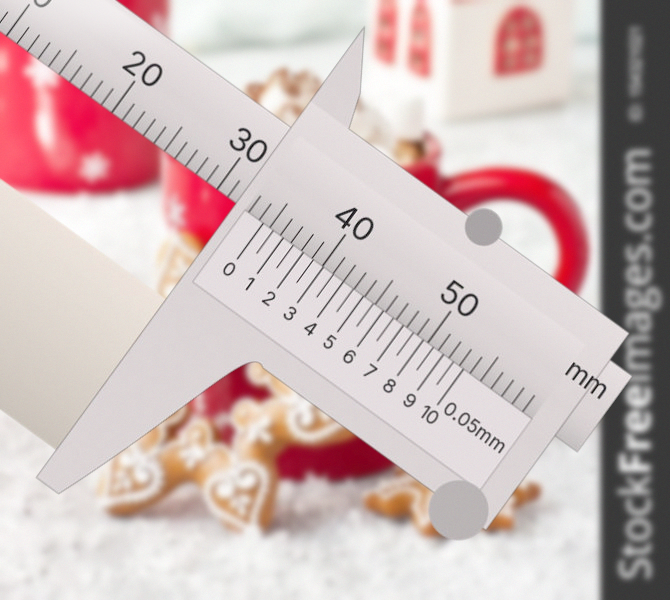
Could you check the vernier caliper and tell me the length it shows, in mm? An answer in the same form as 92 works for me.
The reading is 34.4
